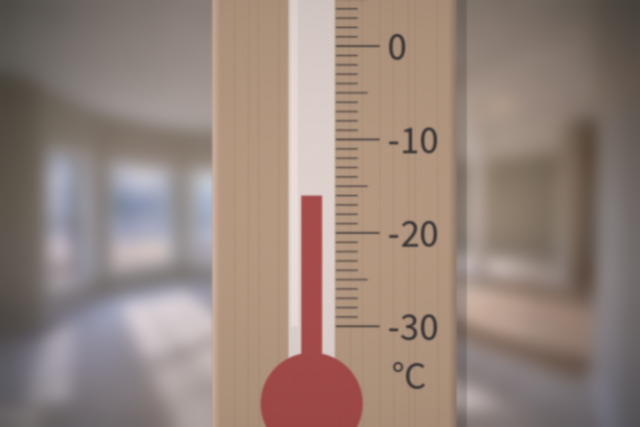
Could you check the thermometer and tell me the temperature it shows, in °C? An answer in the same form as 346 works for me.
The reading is -16
